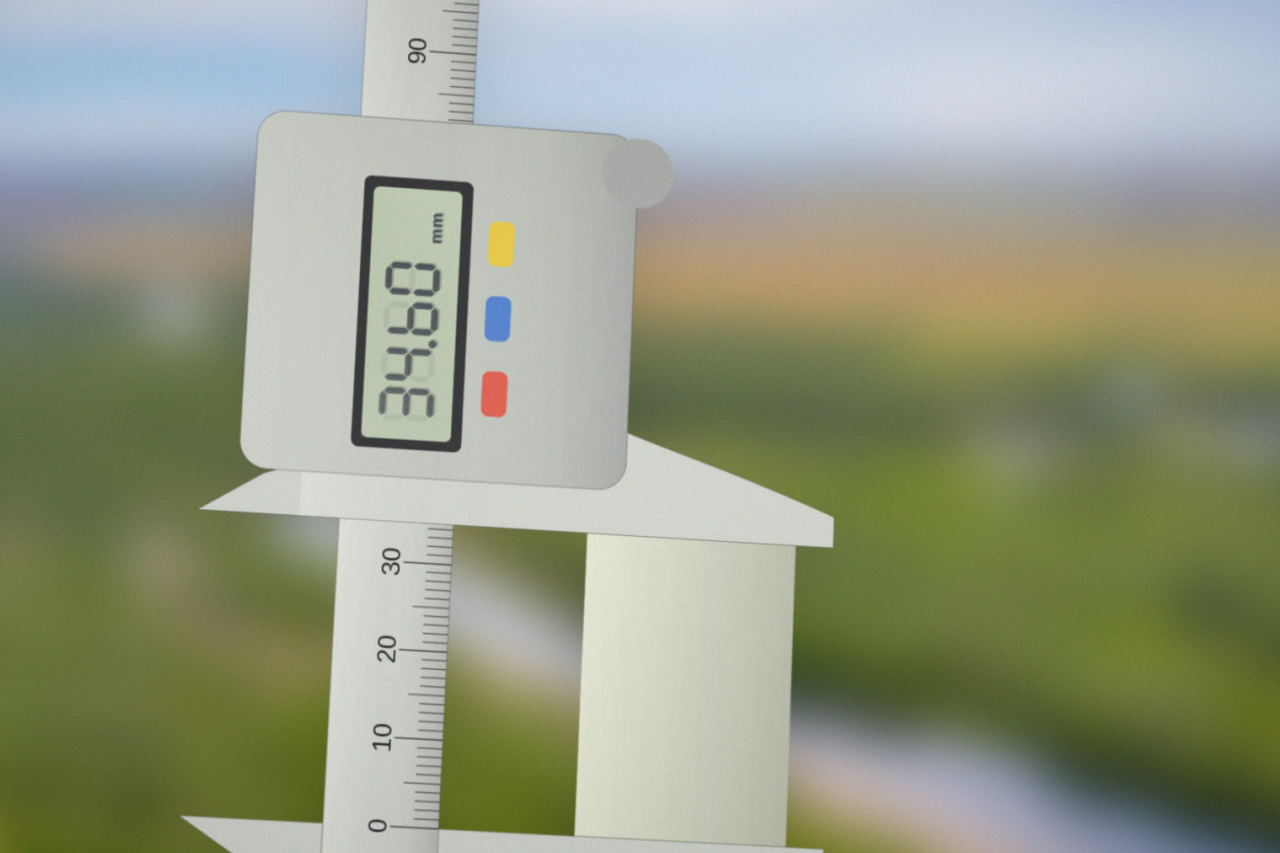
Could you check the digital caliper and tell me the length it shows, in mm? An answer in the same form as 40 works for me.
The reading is 34.60
